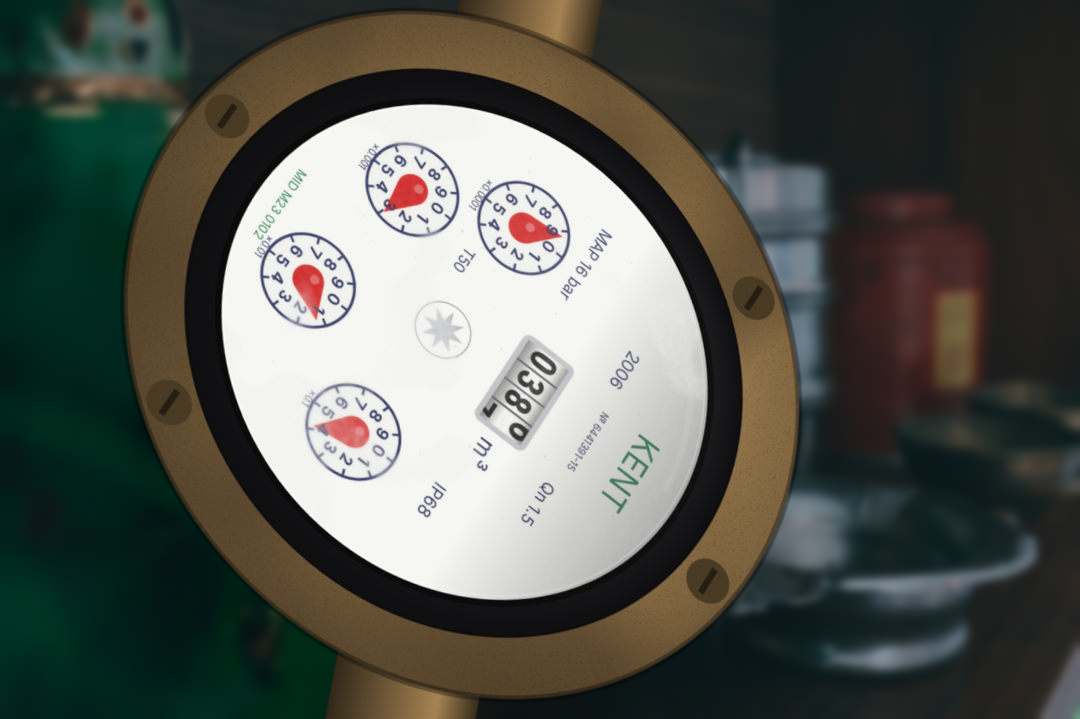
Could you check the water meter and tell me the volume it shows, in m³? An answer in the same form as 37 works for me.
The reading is 386.4129
